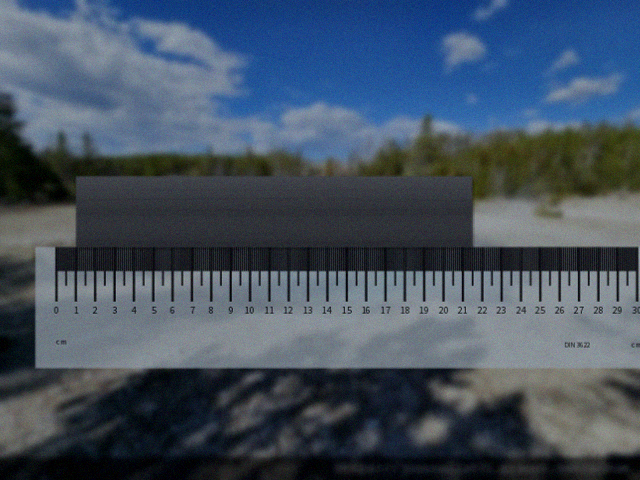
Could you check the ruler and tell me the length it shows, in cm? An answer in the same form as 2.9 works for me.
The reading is 20.5
